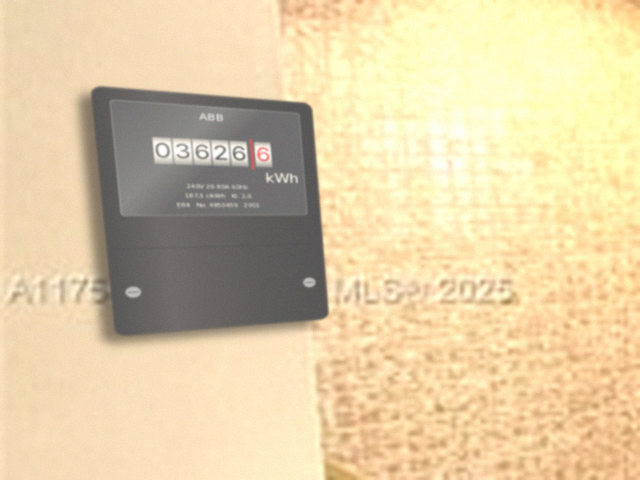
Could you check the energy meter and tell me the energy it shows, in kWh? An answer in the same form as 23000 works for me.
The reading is 3626.6
